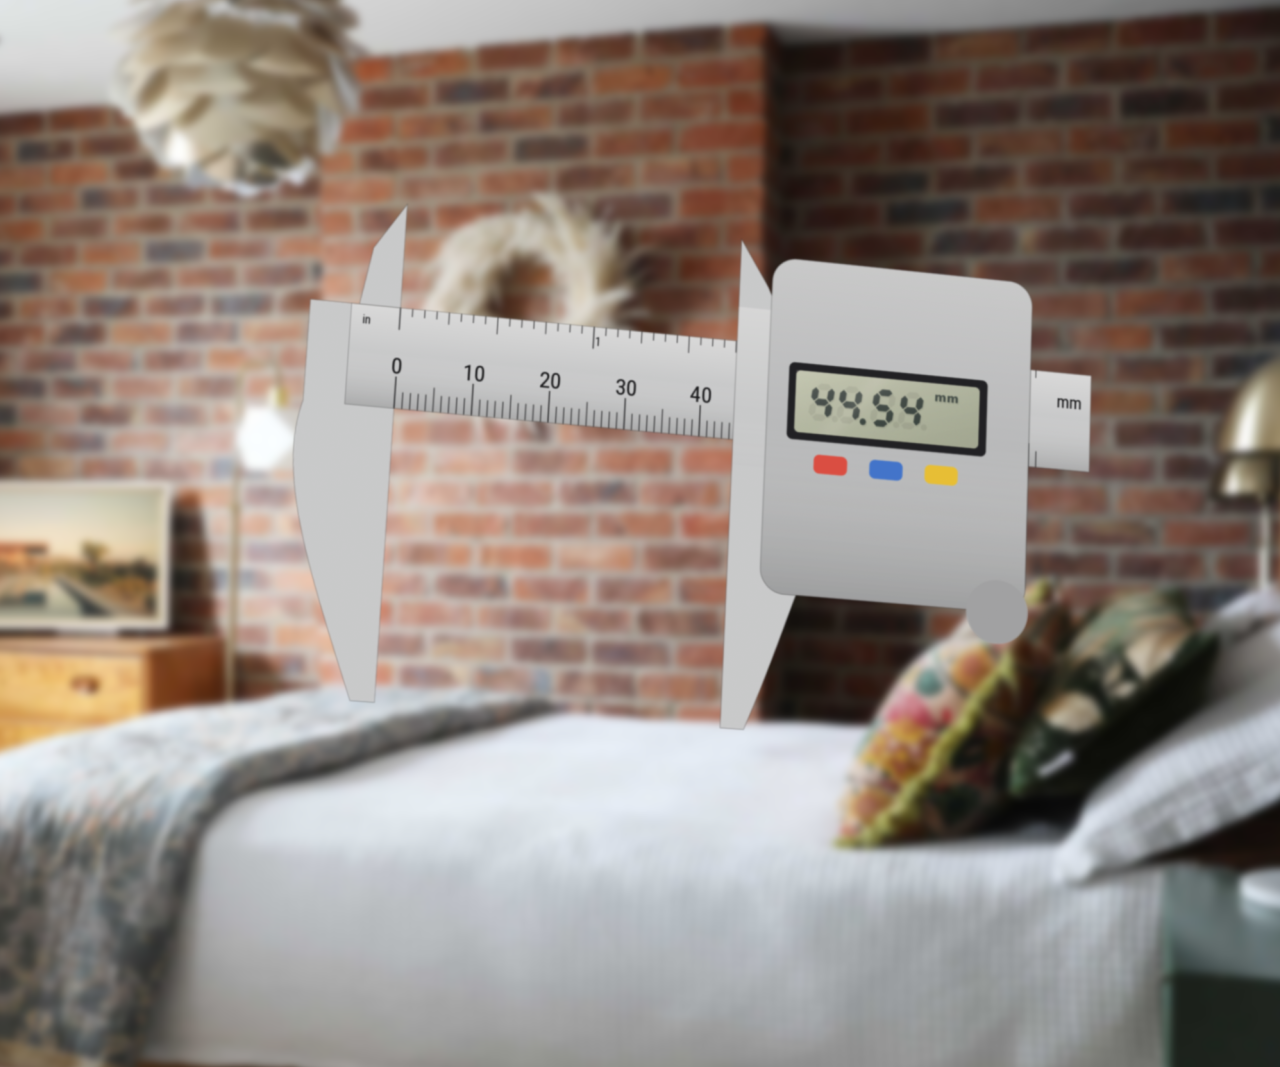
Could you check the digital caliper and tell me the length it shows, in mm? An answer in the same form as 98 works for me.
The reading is 44.54
